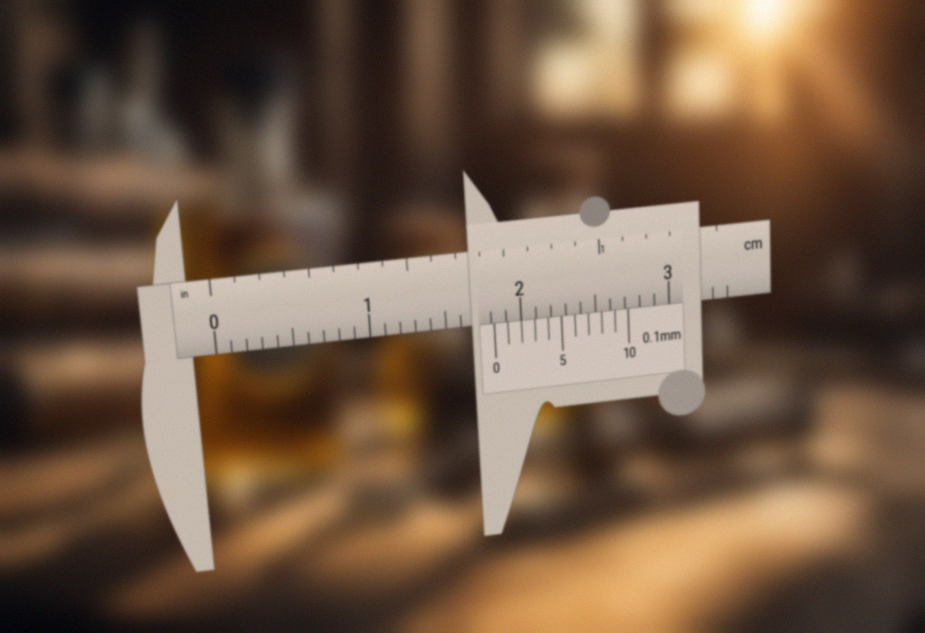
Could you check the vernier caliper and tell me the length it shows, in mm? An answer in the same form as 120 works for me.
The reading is 18.2
